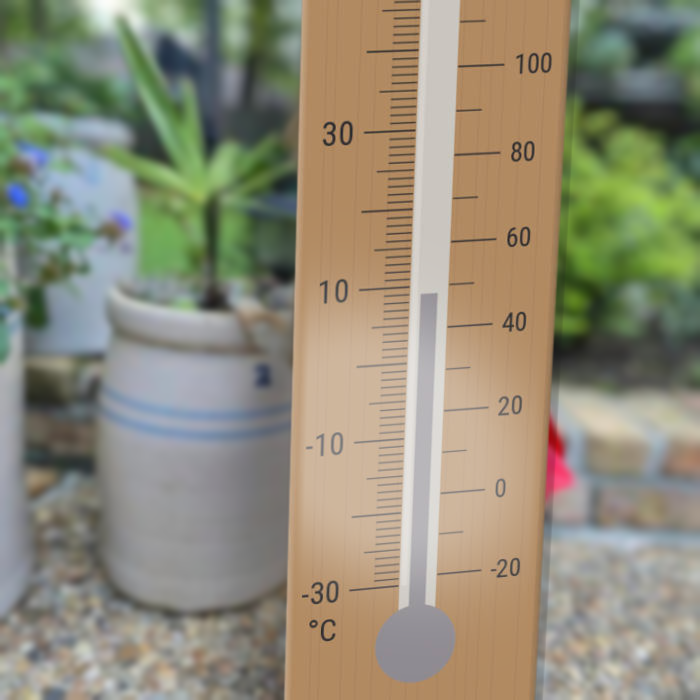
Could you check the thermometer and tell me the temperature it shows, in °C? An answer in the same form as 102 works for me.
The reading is 9
